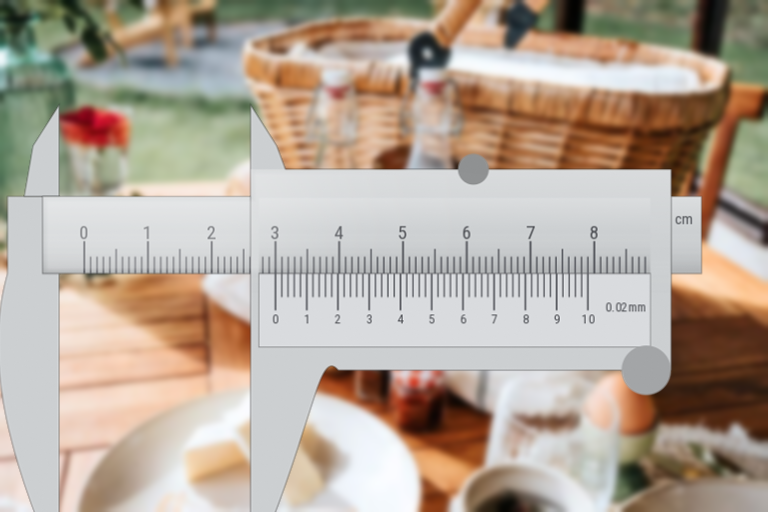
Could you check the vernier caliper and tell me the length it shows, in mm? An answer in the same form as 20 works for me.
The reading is 30.0
